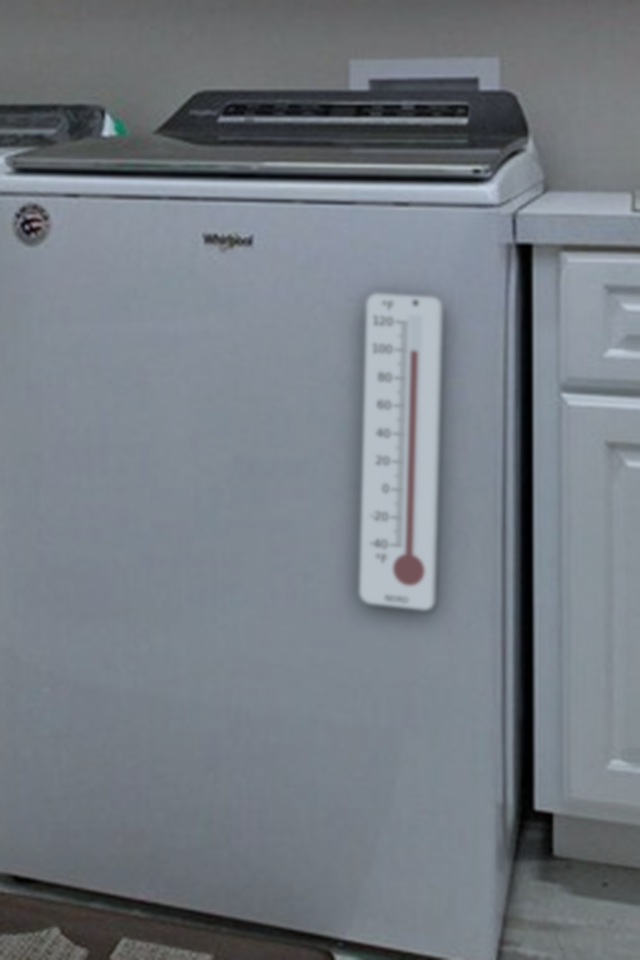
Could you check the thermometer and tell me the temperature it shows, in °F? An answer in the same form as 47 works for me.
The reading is 100
